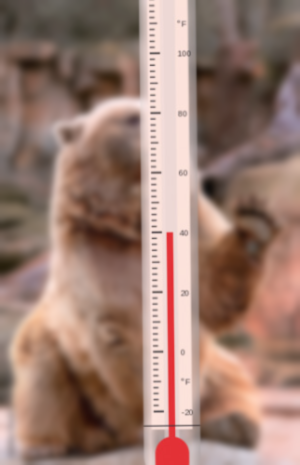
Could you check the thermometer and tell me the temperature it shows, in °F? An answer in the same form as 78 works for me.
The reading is 40
